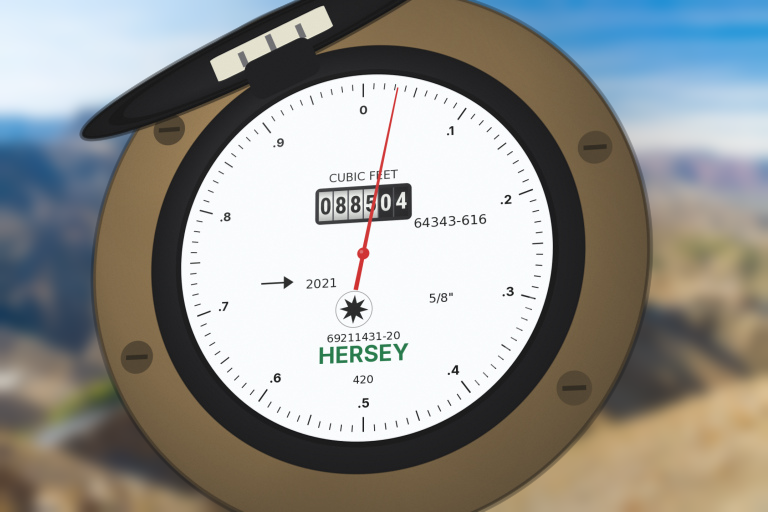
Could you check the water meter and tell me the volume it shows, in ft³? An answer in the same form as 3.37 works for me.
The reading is 88504.03
